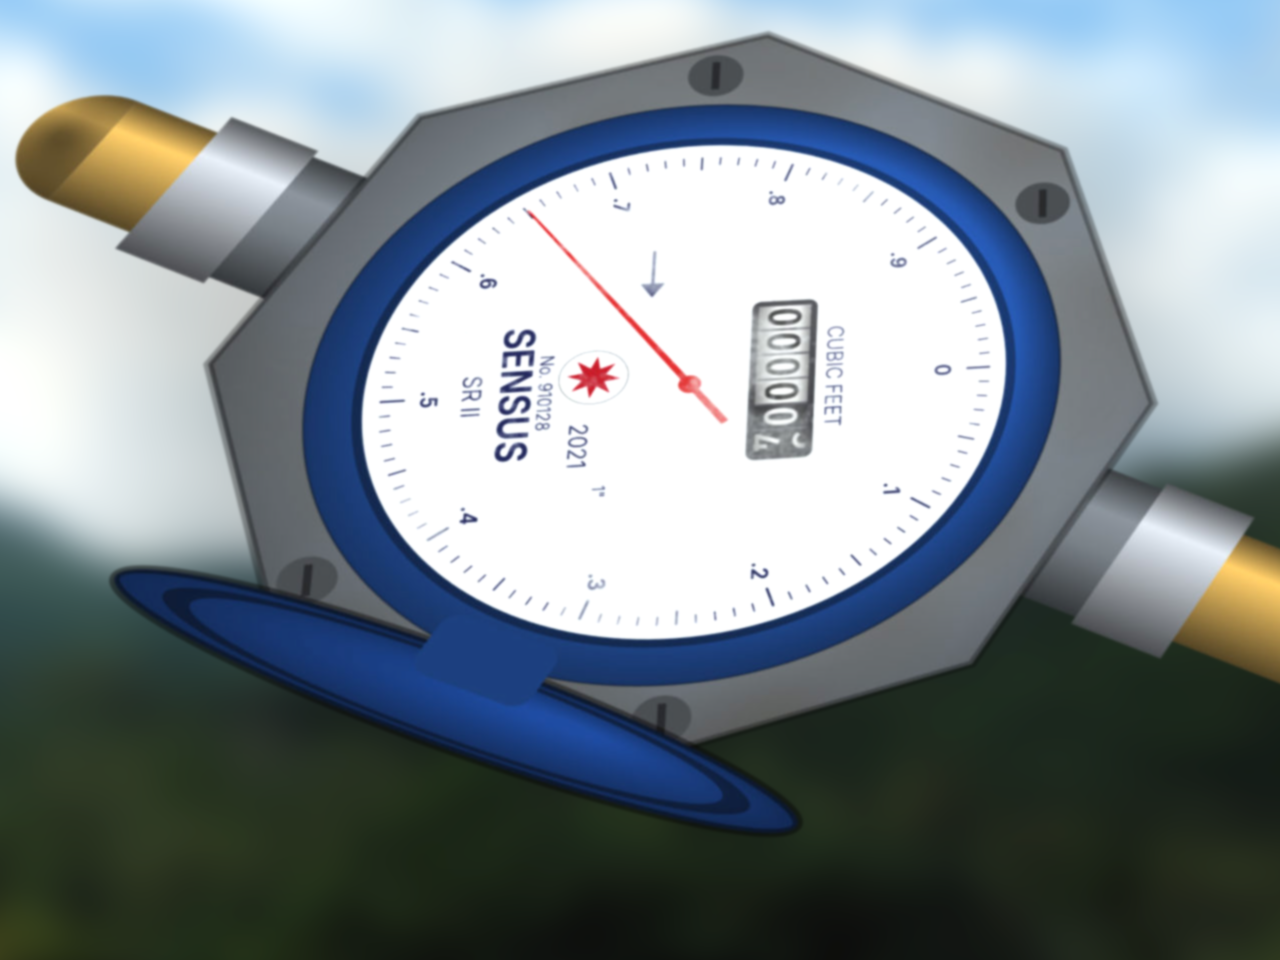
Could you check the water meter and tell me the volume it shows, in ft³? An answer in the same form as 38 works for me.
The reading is 3.65
